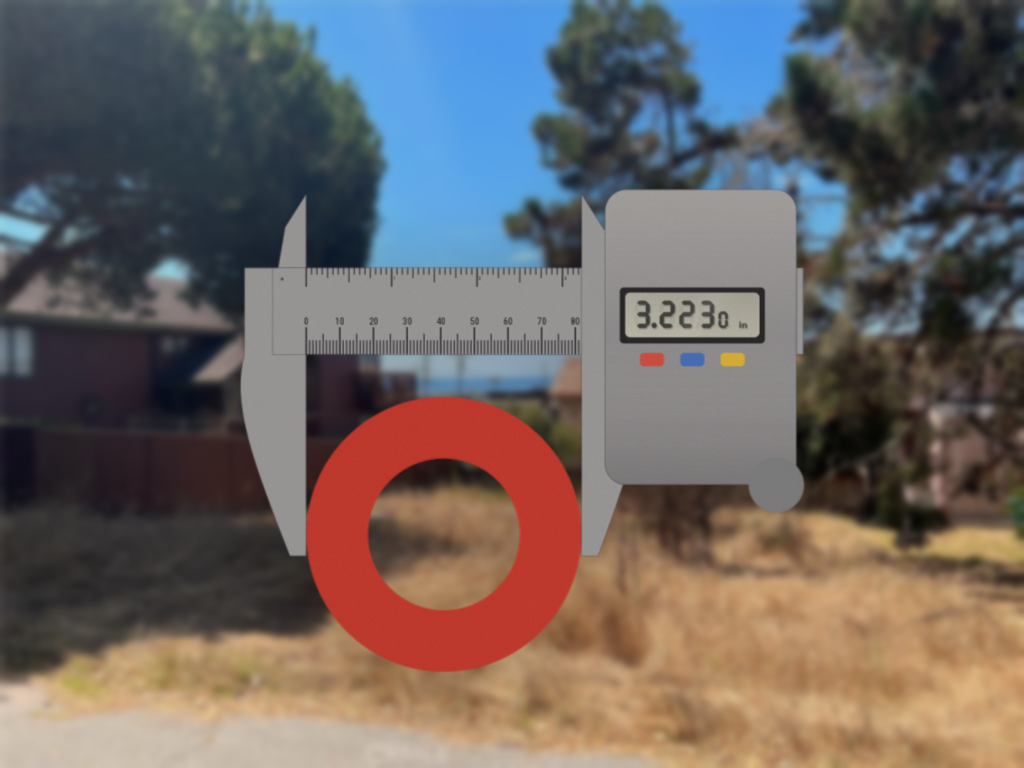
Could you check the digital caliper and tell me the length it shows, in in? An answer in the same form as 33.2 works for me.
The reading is 3.2230
